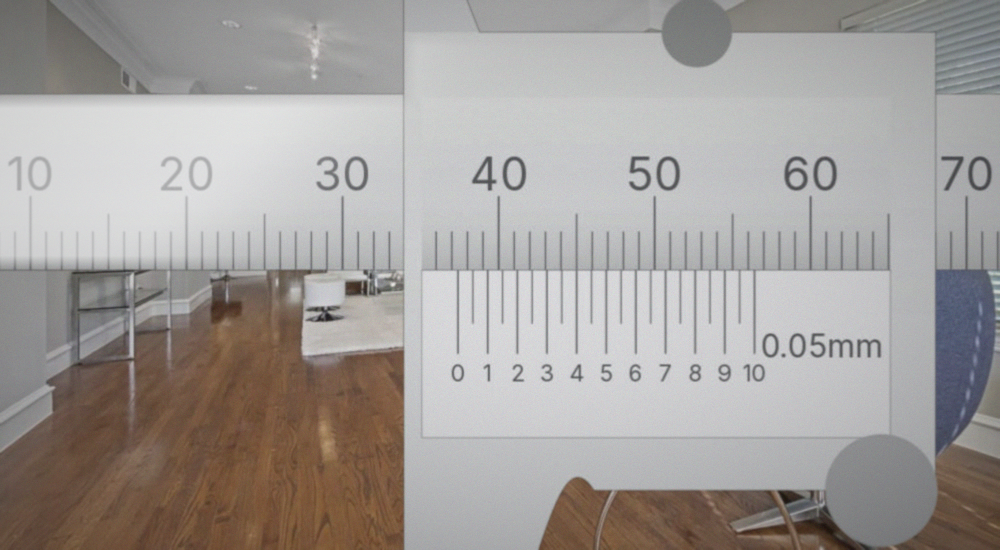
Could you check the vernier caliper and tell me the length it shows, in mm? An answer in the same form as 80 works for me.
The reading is 37.4
